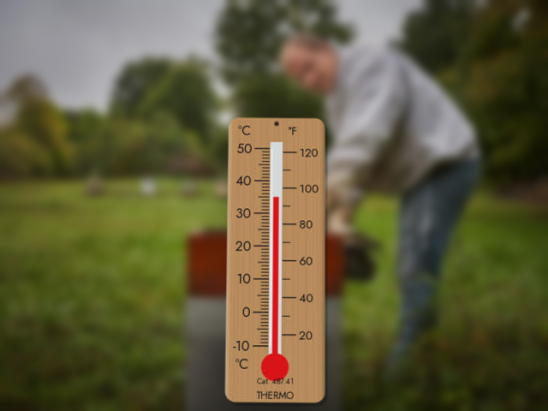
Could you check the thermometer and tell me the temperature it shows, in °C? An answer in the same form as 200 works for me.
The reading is 35
